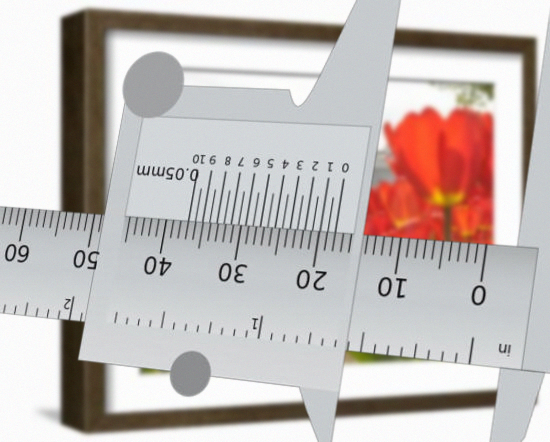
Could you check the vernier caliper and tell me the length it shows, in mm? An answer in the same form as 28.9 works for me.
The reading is 18.0
